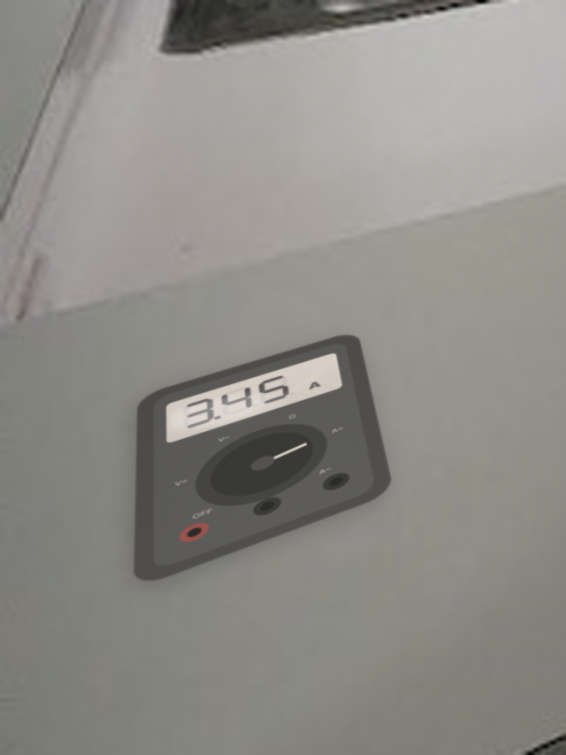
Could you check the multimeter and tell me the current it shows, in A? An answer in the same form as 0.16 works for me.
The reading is 3.45
